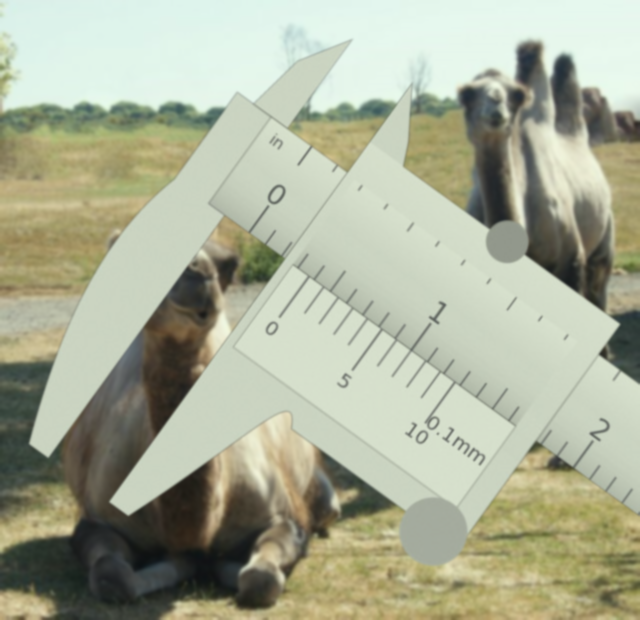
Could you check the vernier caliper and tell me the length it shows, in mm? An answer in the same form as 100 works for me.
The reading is 3.7
